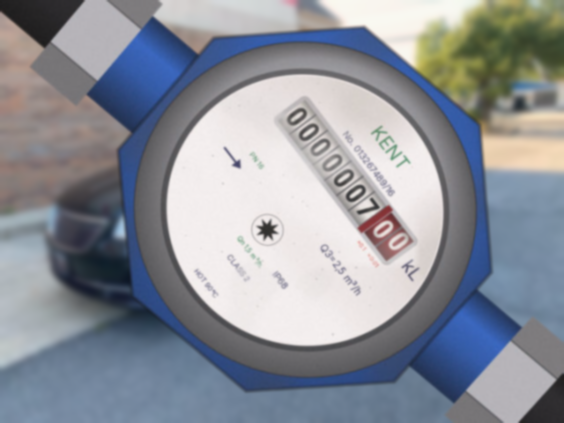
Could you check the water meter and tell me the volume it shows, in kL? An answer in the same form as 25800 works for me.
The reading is 7.00
